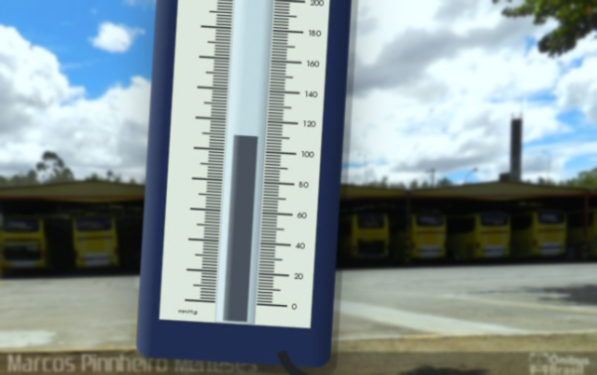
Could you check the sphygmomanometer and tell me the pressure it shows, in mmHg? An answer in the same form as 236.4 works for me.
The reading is 110
